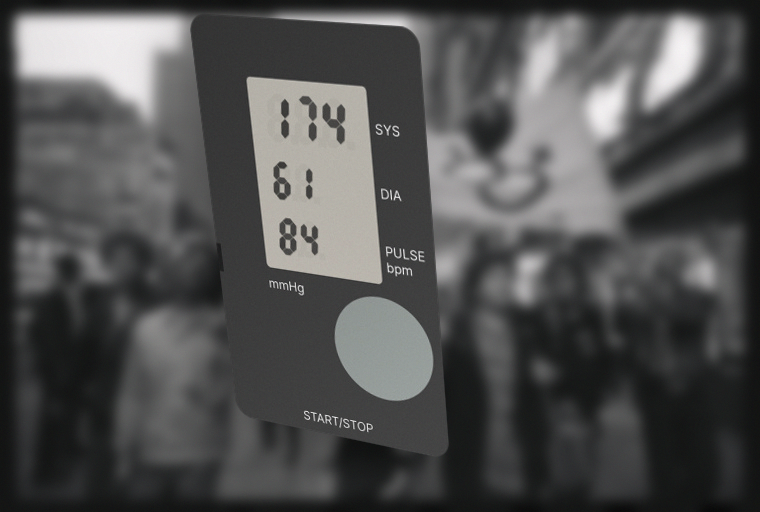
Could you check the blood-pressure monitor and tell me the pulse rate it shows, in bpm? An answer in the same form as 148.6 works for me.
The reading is 84
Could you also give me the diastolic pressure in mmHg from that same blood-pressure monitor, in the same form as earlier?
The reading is 61
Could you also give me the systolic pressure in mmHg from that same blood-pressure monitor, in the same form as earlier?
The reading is 174
